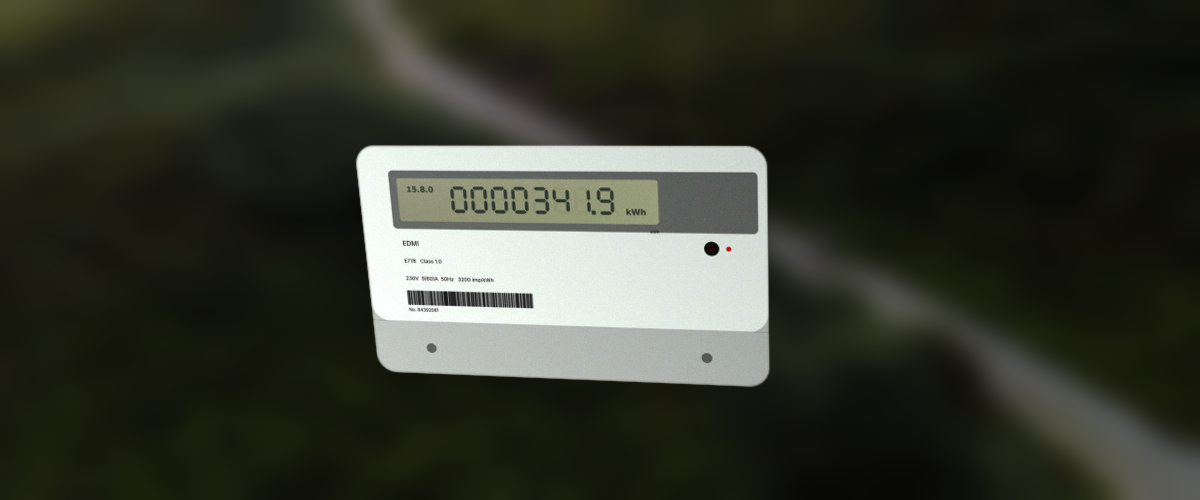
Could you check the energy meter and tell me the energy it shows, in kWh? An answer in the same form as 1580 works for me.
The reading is 341.9
